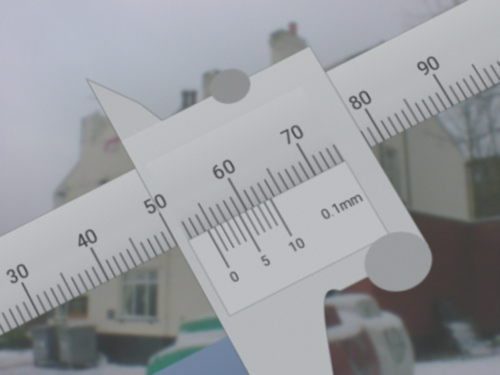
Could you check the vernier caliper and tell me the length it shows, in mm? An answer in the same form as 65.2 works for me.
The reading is 54.4
